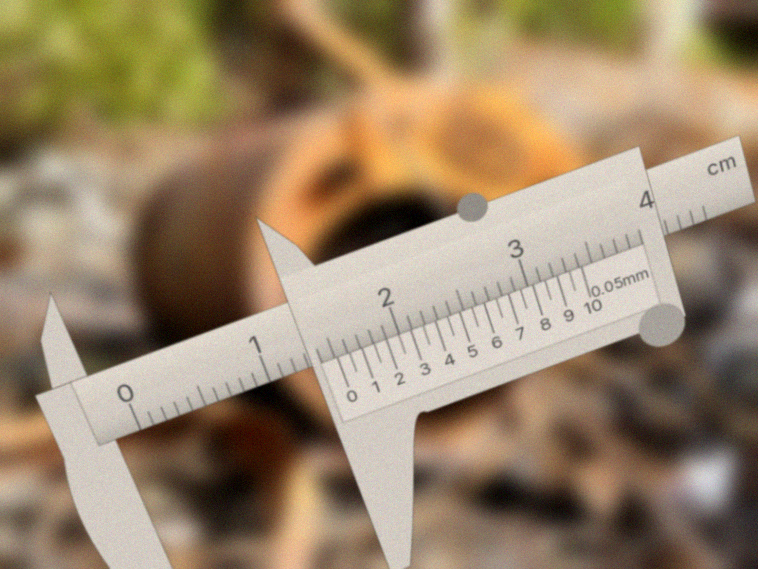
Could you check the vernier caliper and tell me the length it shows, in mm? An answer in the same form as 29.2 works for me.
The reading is 15.2
